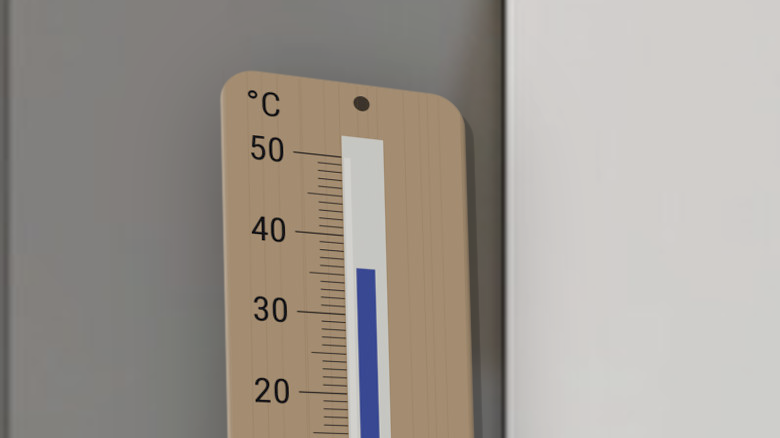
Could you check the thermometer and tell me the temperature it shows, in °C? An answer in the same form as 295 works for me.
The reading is 36
